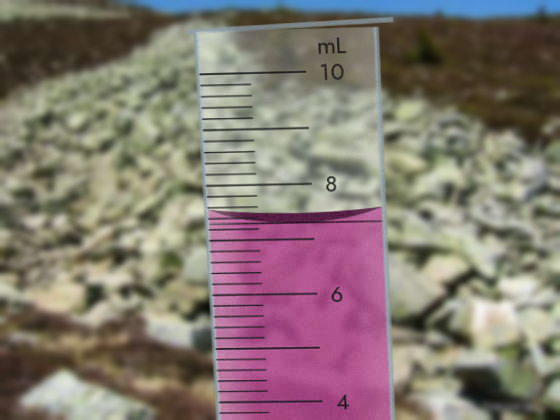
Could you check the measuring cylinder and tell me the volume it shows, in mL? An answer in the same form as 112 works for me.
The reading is 7.3
